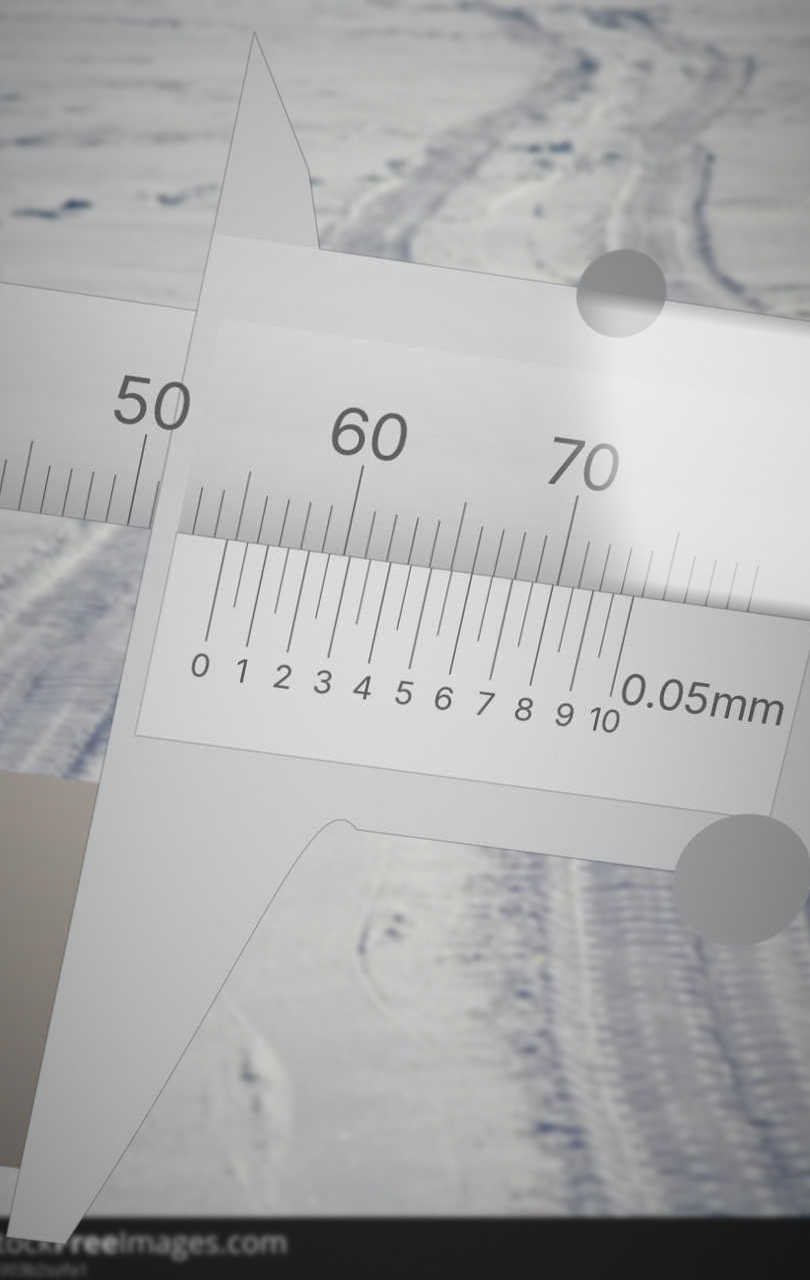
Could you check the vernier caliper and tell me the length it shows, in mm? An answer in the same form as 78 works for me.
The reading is 54.6
